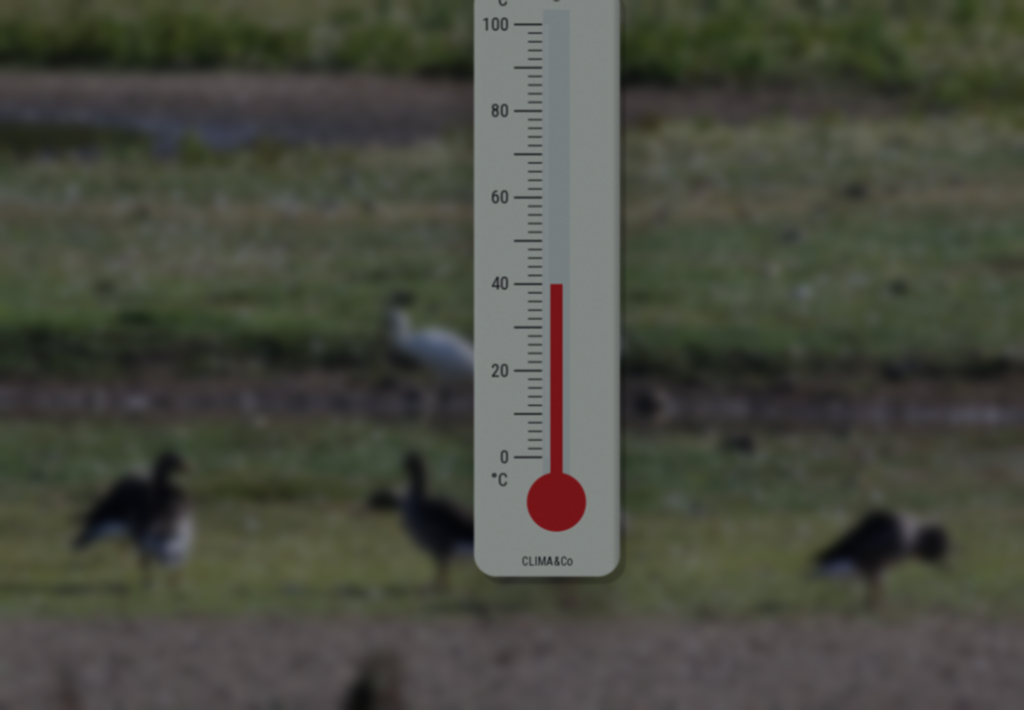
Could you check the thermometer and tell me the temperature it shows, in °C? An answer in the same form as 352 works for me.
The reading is 40
